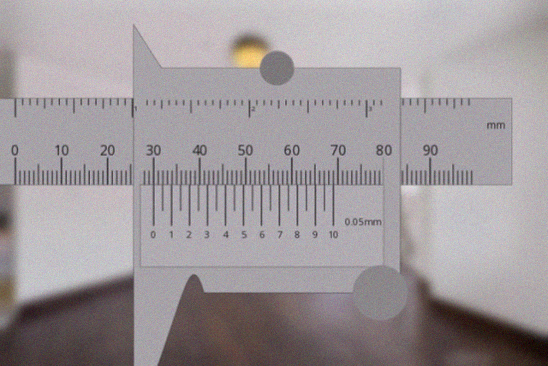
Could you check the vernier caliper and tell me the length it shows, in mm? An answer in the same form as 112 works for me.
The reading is 30.0
